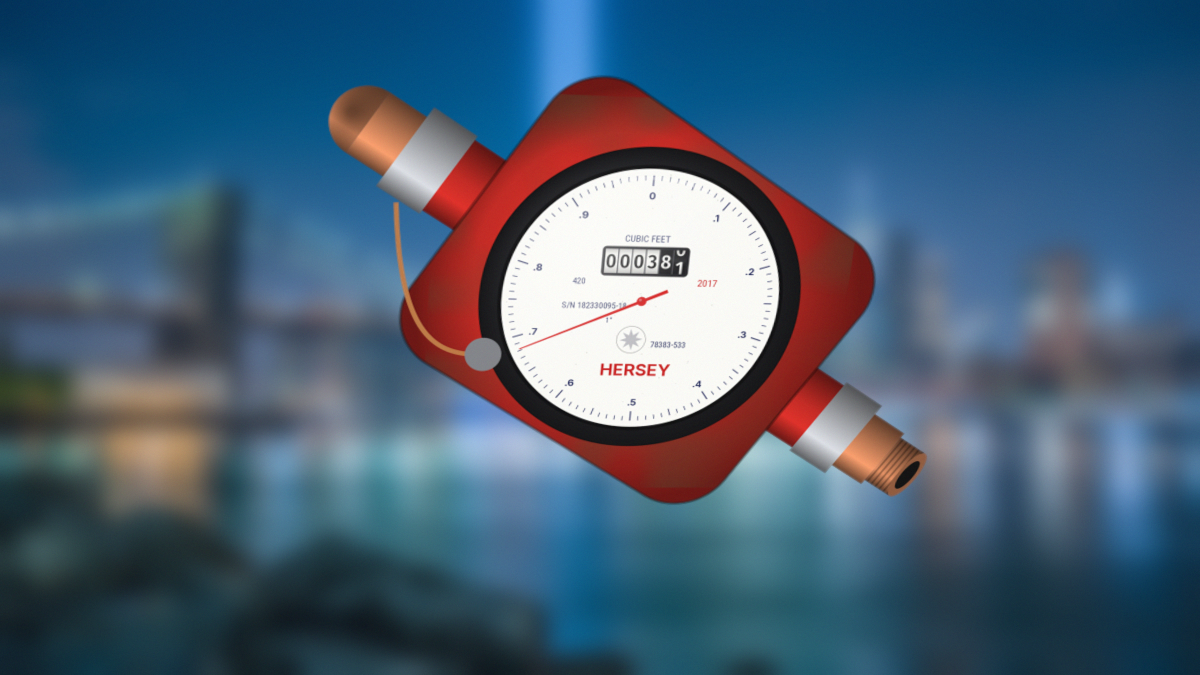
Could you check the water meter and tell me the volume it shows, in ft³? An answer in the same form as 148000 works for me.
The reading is 380.68
